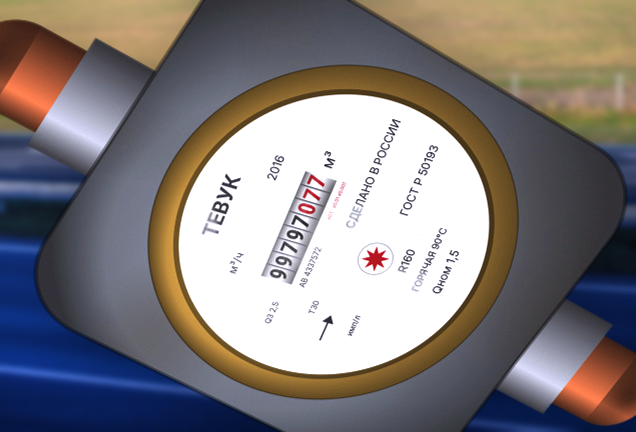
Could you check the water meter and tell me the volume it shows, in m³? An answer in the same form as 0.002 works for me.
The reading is 99797.077
